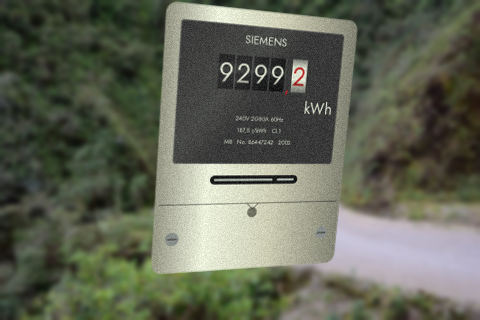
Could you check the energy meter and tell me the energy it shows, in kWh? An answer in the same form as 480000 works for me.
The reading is 9299.2
